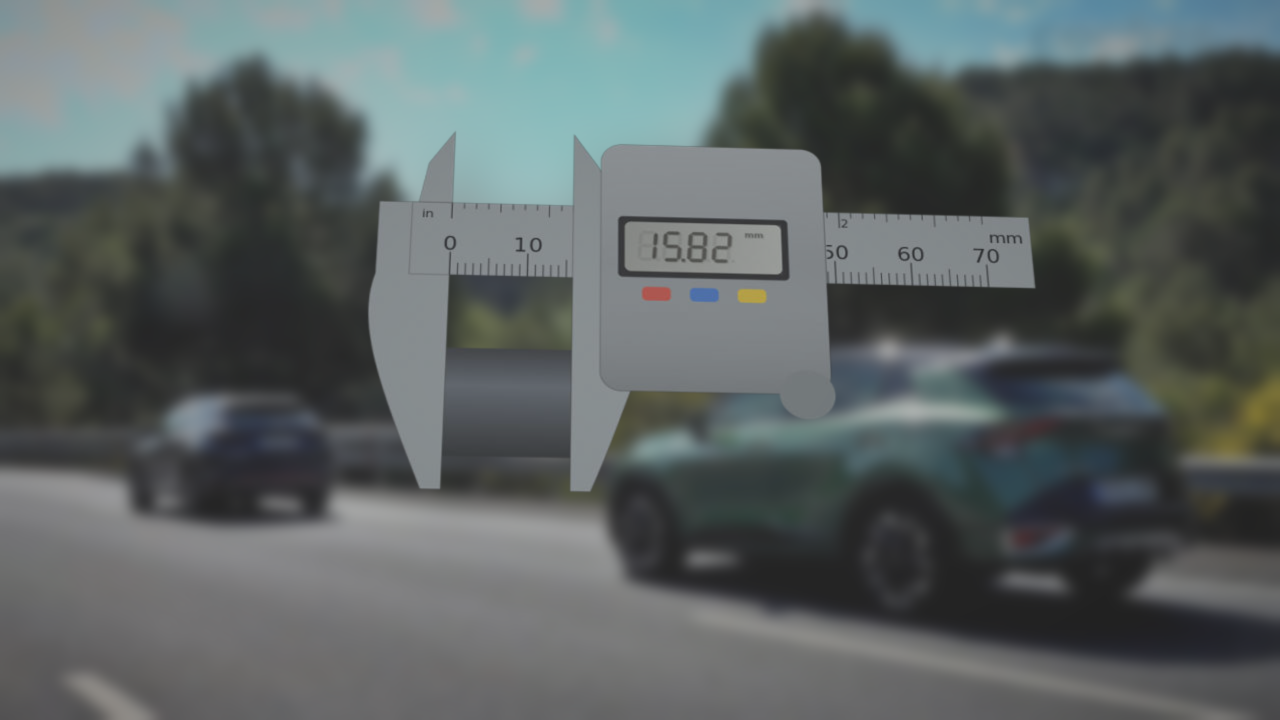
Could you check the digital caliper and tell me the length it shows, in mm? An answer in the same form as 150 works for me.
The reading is 15.82
